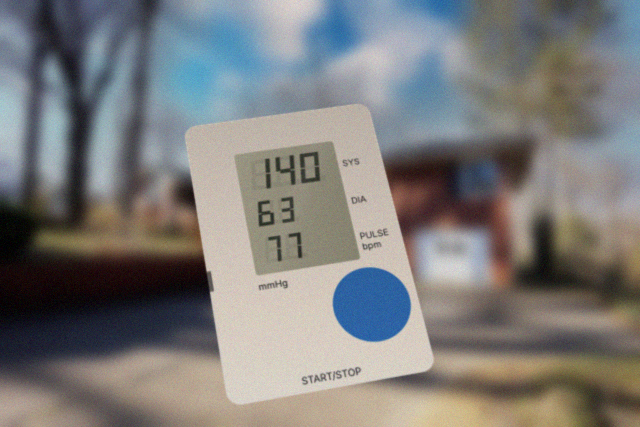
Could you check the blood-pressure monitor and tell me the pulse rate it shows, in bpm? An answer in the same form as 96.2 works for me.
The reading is 77
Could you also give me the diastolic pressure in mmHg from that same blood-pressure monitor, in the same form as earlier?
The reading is 63
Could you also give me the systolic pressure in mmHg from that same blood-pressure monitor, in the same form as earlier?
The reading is 140
